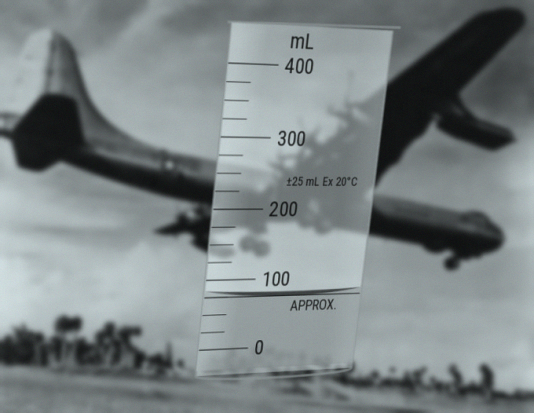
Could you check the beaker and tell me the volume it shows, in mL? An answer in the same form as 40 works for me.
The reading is 75
